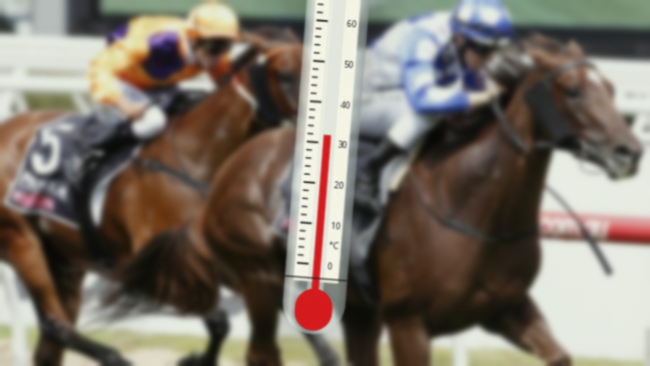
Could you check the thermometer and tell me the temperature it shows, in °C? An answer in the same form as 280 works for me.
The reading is 32
